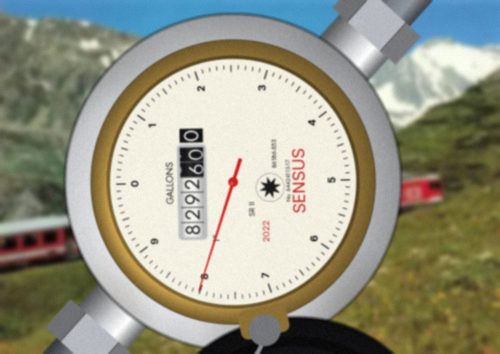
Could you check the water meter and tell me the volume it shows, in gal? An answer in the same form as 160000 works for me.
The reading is 8292598.0
